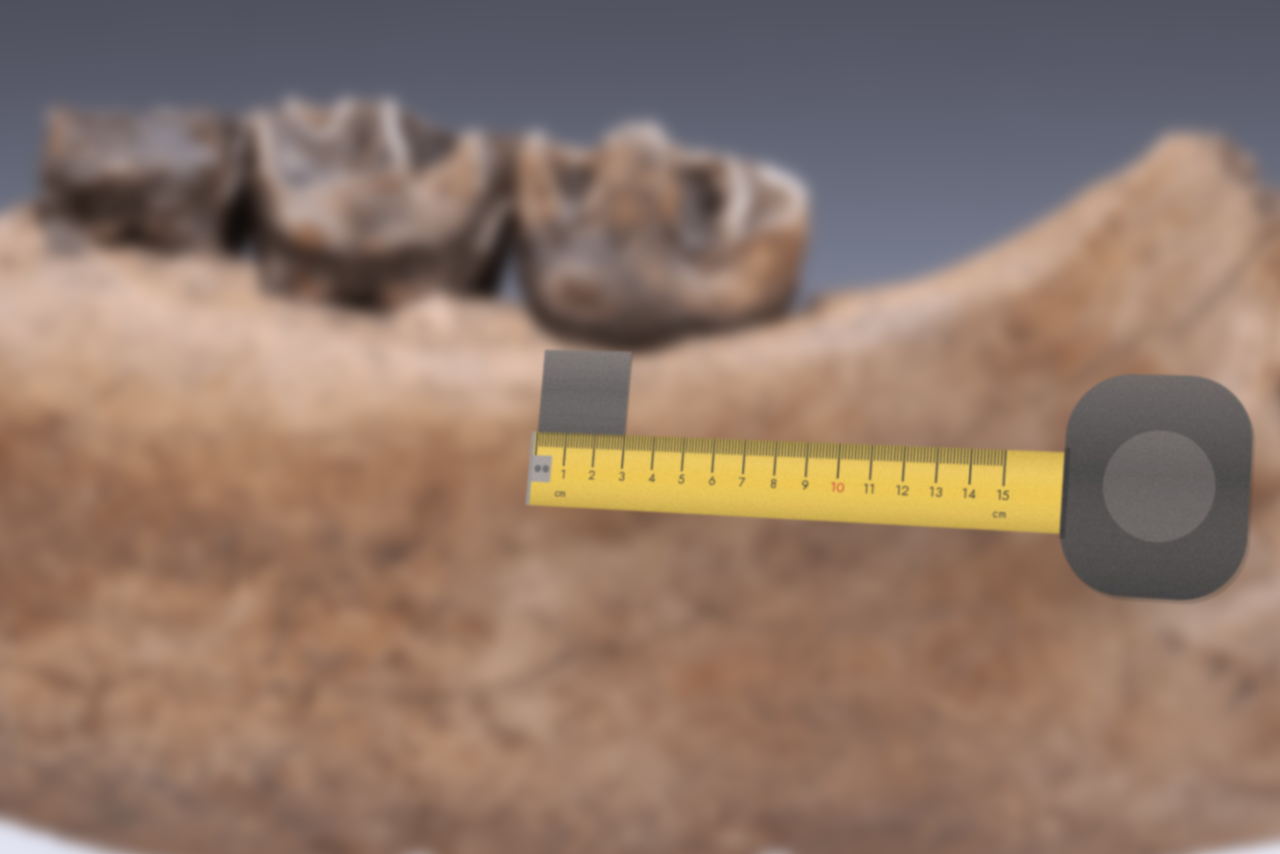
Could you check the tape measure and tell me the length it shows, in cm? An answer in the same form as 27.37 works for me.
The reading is 3
